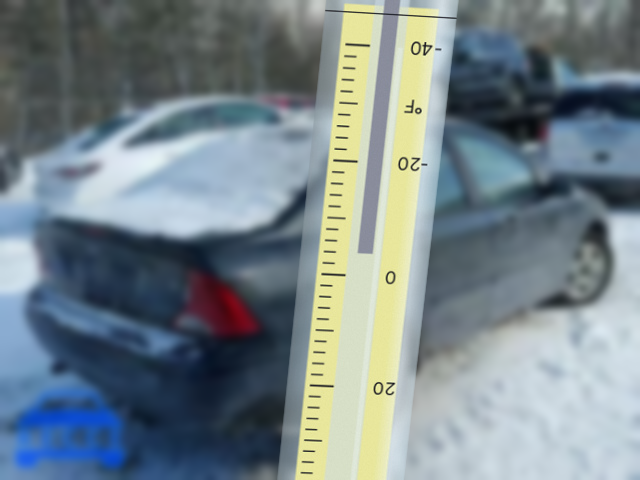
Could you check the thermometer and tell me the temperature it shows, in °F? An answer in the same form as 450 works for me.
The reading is -4
